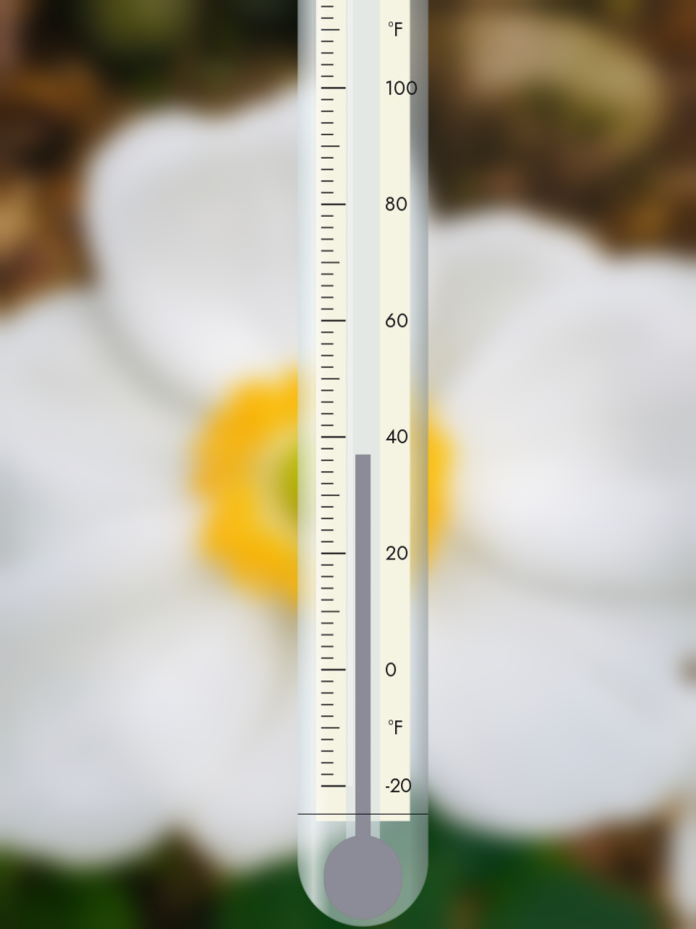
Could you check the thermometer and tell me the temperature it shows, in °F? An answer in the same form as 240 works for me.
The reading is 37
